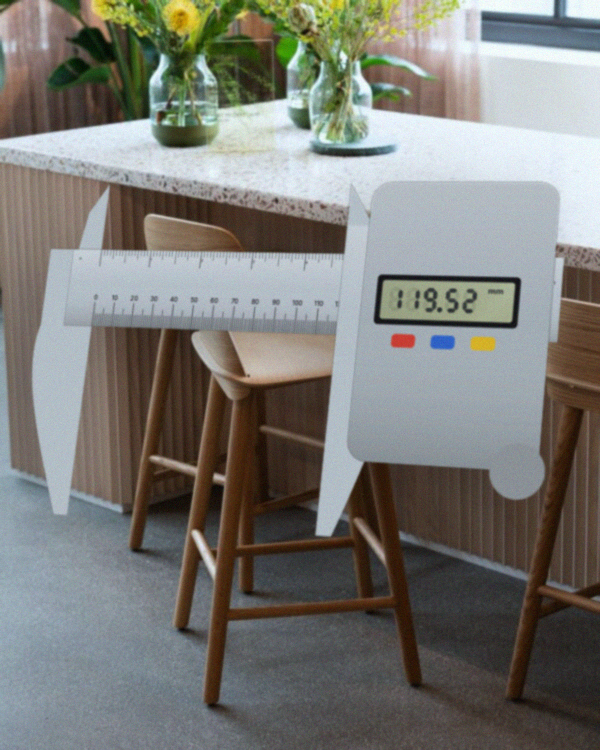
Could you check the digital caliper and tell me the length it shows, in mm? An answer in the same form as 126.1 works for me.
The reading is 119.52
